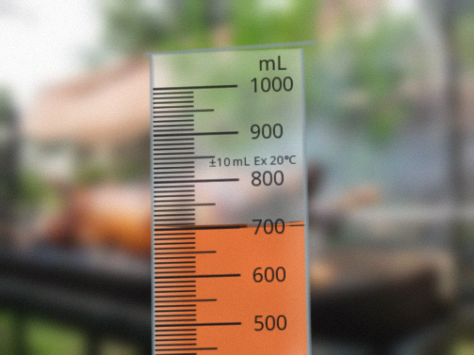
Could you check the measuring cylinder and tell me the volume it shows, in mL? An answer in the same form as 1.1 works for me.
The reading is 700
